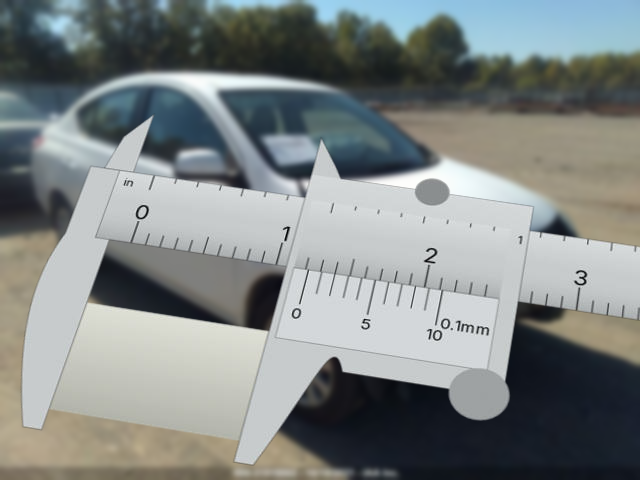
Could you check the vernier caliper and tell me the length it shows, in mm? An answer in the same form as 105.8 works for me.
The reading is 12.2
